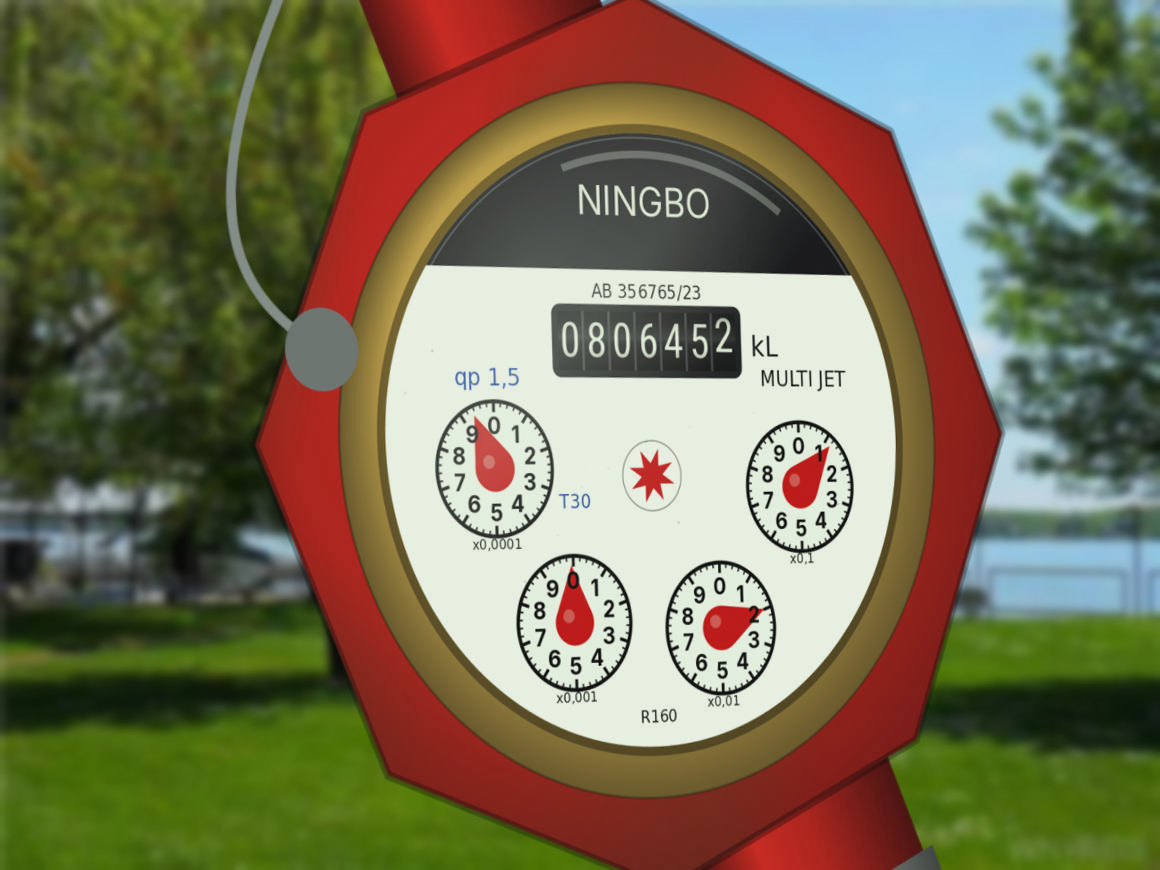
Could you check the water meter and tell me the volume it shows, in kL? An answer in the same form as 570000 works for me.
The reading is 806452.1199
